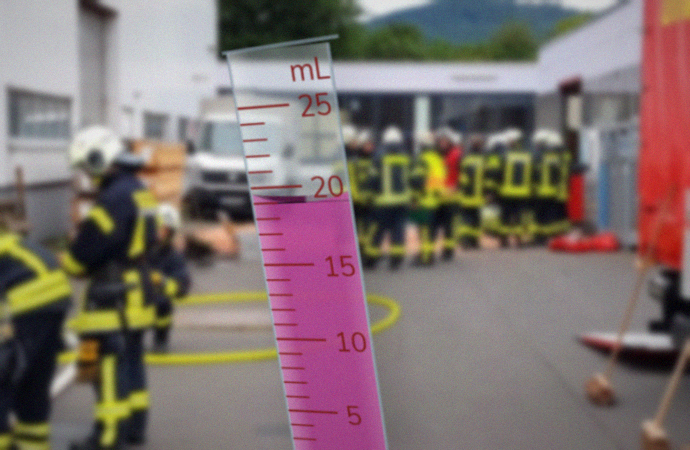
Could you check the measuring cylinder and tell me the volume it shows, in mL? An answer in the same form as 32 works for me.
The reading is 19
